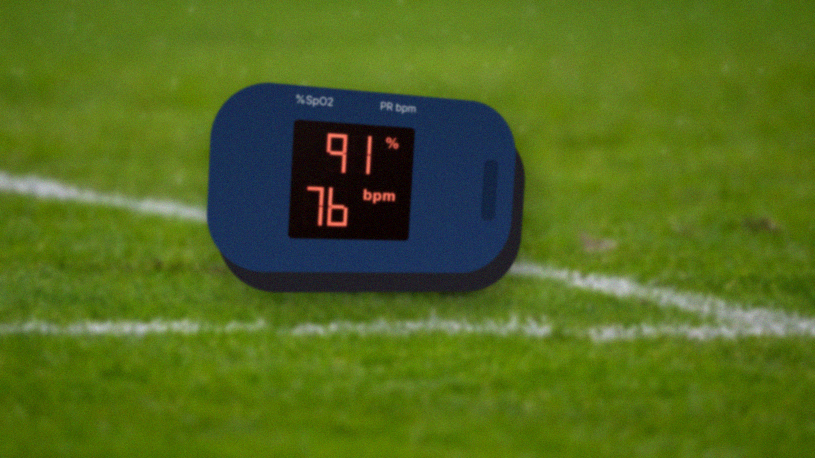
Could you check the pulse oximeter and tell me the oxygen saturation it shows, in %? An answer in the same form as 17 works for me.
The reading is 91
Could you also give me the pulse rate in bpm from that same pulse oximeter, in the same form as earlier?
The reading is 76
